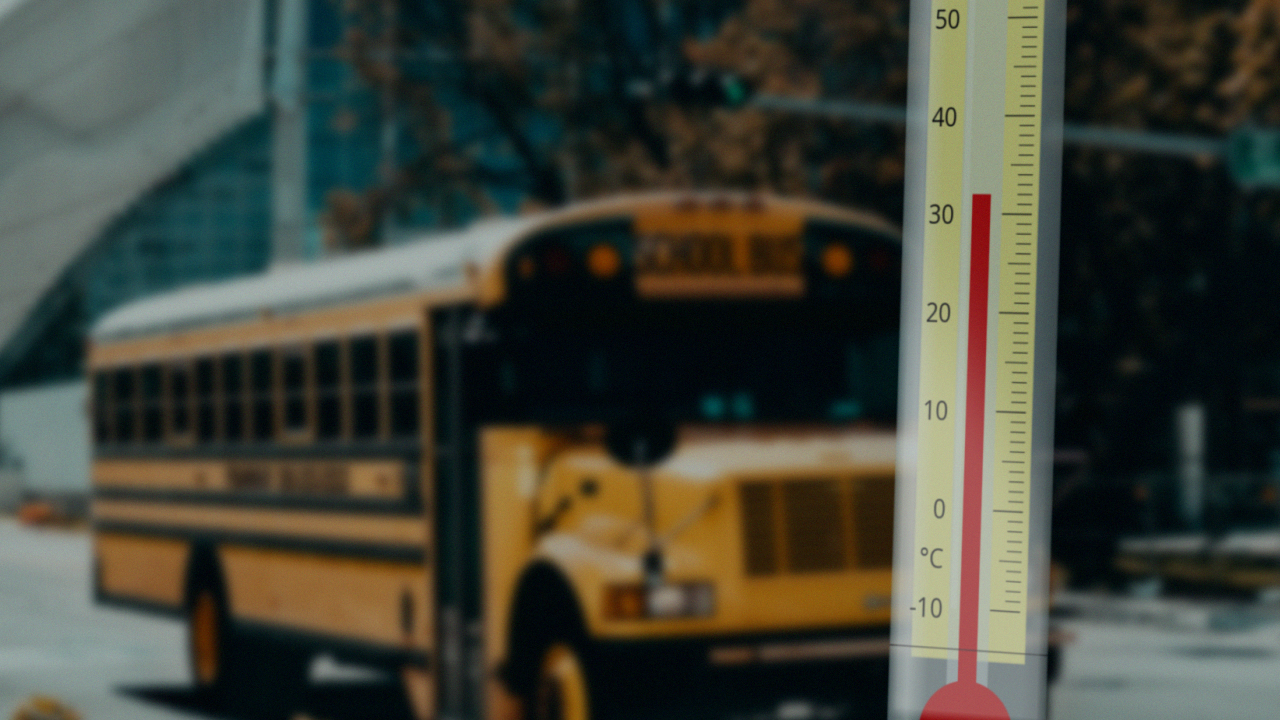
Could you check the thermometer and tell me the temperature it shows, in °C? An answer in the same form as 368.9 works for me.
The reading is 32
